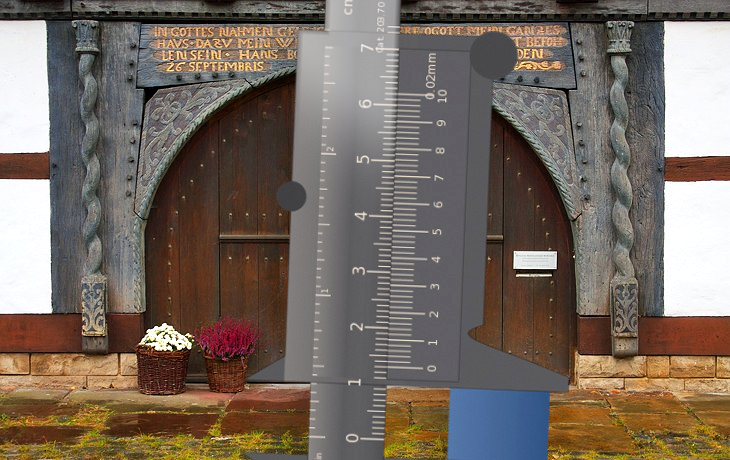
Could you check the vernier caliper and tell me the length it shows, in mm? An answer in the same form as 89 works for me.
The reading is 13.0
